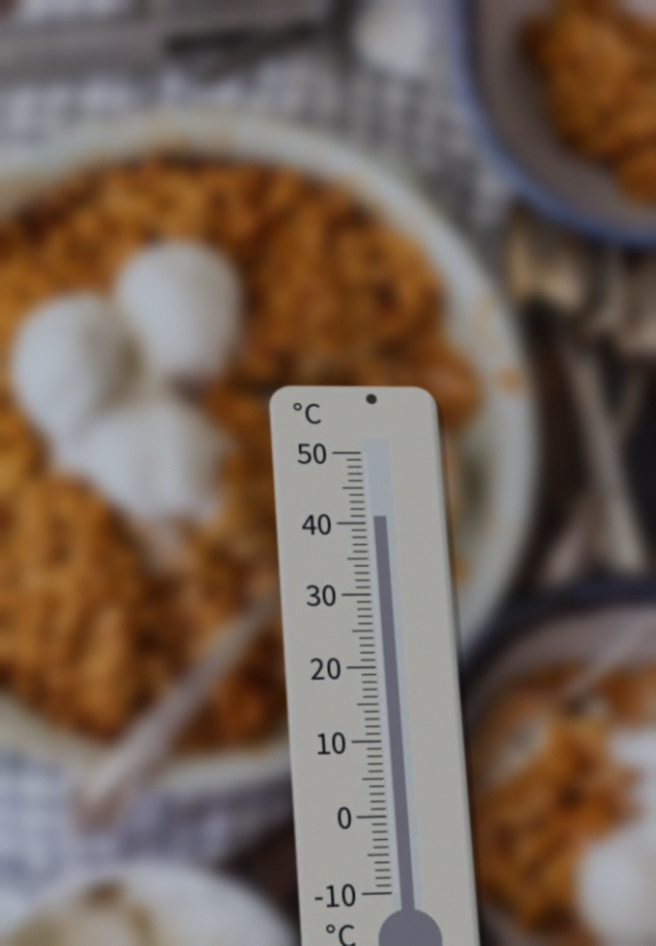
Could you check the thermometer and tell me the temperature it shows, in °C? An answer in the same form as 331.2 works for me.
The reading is 41
